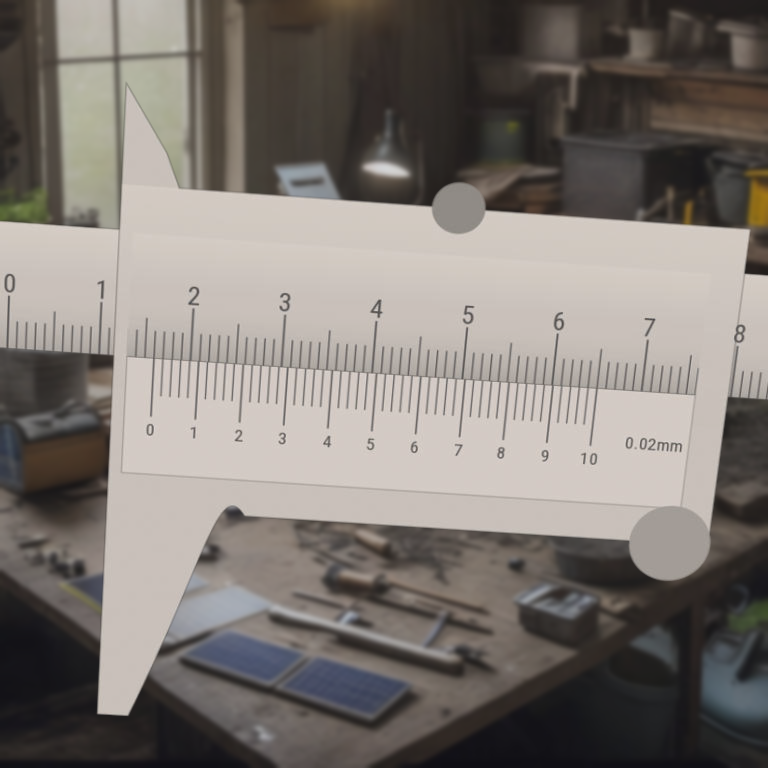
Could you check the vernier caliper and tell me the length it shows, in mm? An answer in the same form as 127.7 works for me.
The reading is 16.0
